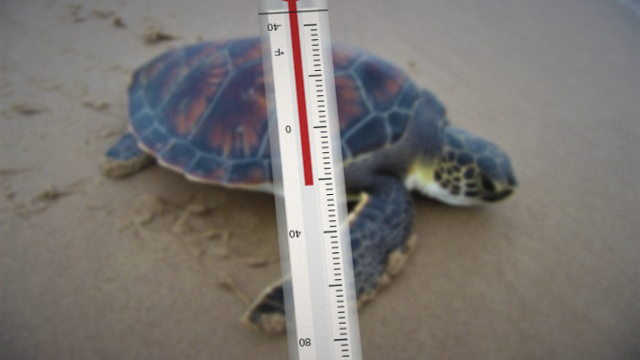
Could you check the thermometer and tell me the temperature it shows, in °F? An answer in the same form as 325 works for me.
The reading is 22
